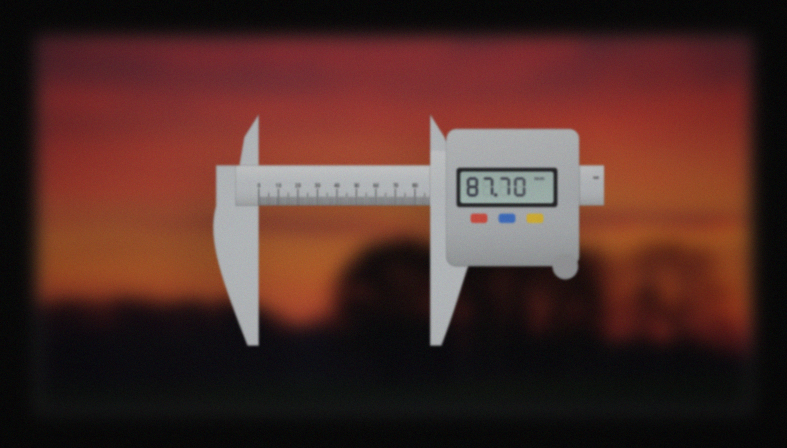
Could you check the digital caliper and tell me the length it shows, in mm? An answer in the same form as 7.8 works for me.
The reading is 87.70
